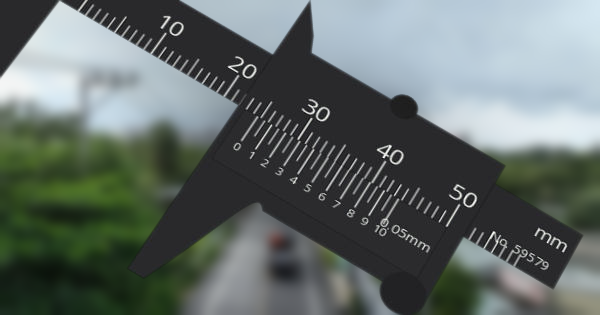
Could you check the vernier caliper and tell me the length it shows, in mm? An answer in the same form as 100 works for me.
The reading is 24.6
